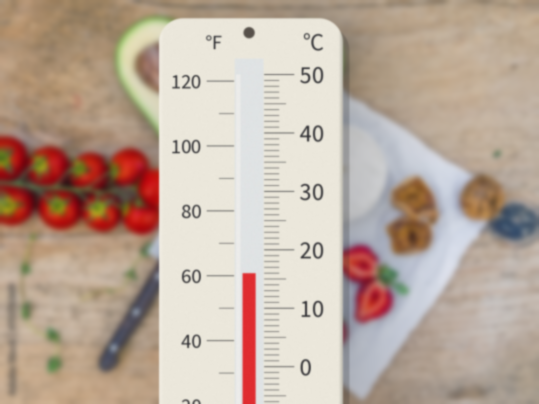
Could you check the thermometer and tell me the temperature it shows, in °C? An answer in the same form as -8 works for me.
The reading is 16
